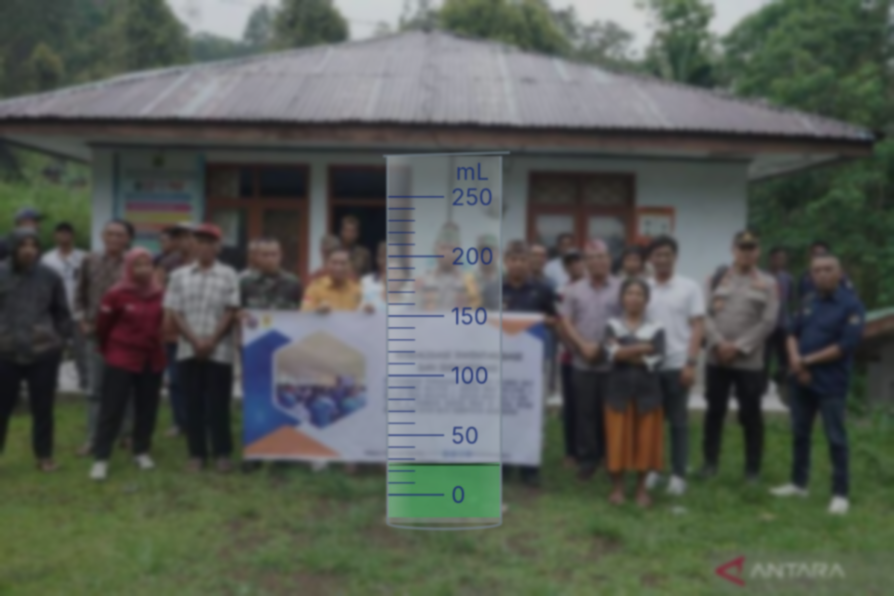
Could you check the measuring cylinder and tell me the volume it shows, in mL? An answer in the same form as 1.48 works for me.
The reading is 25
